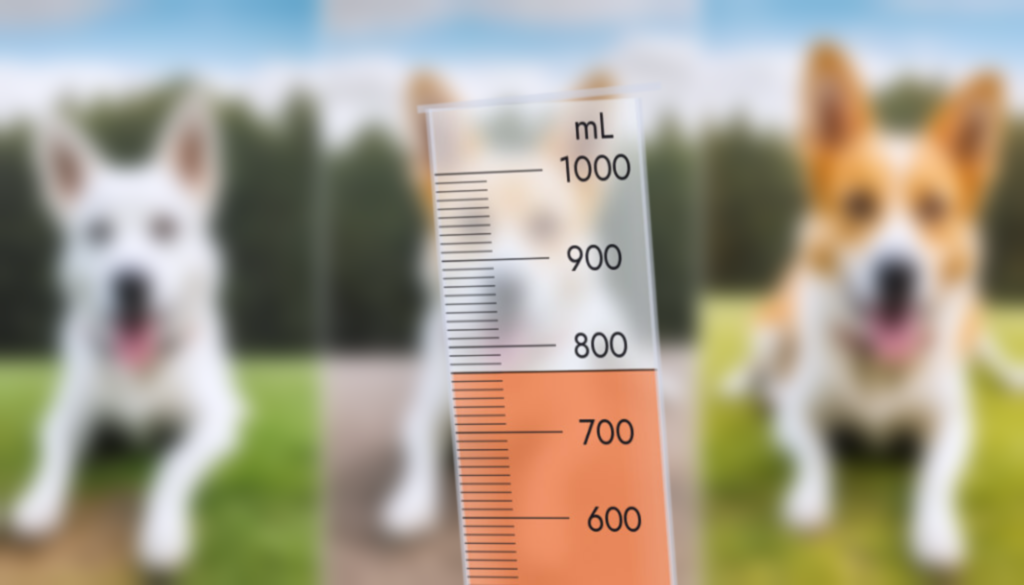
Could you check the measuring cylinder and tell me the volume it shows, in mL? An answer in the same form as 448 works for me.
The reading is 770
